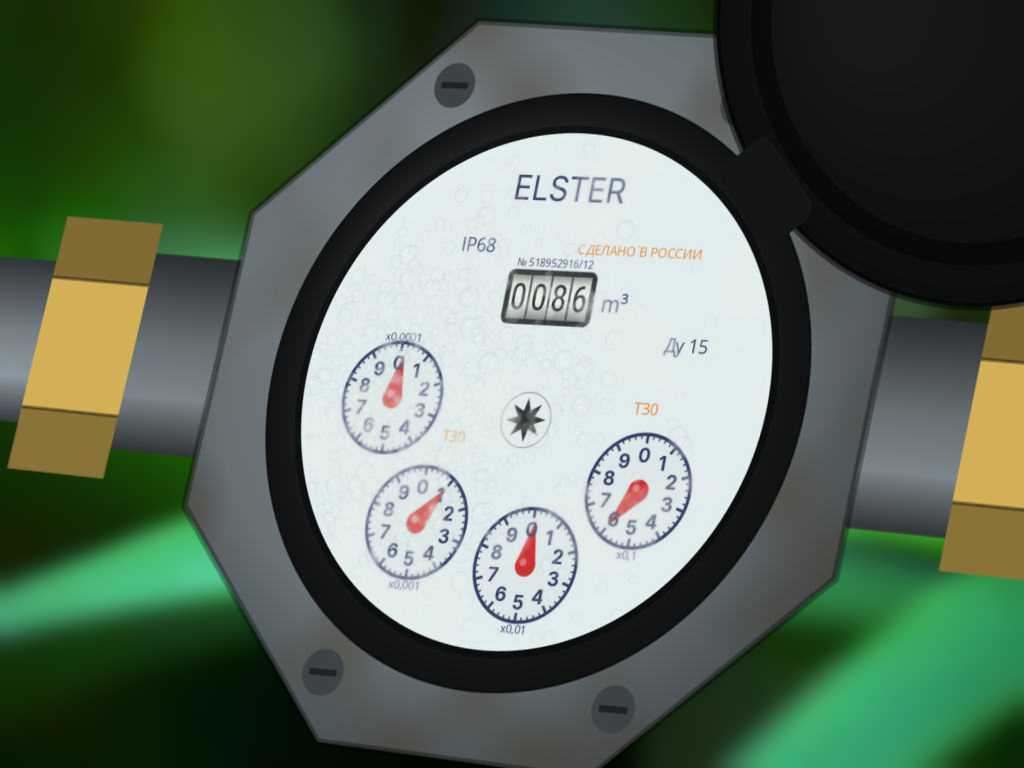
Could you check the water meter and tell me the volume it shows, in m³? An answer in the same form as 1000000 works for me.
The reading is 86.6010
